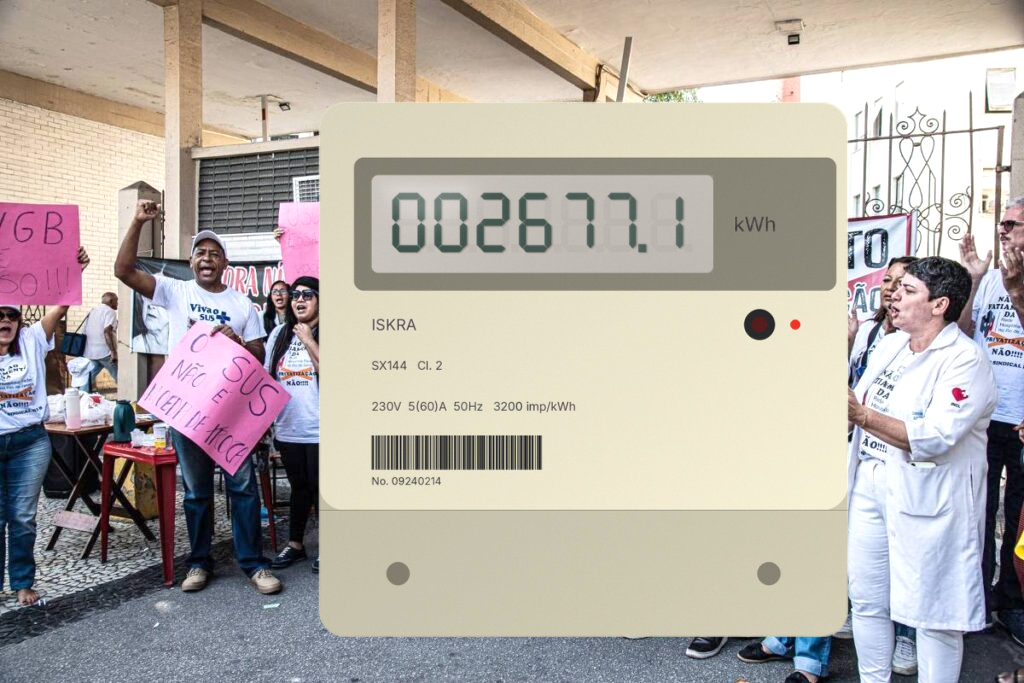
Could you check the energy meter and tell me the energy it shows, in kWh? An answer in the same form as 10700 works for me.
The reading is 2677.1
